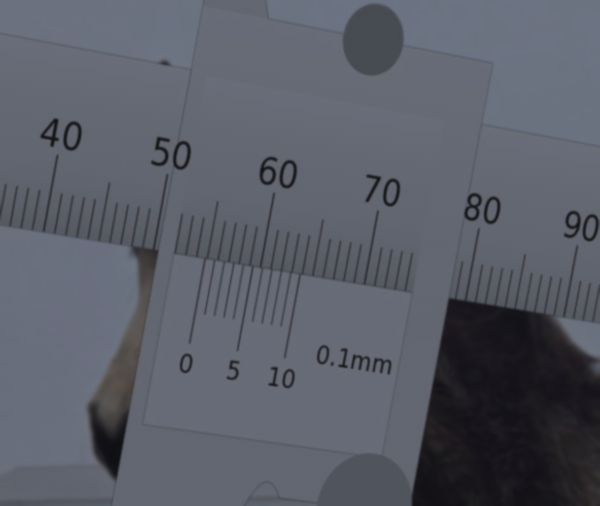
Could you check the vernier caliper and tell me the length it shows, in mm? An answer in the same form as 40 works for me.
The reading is 54.8
